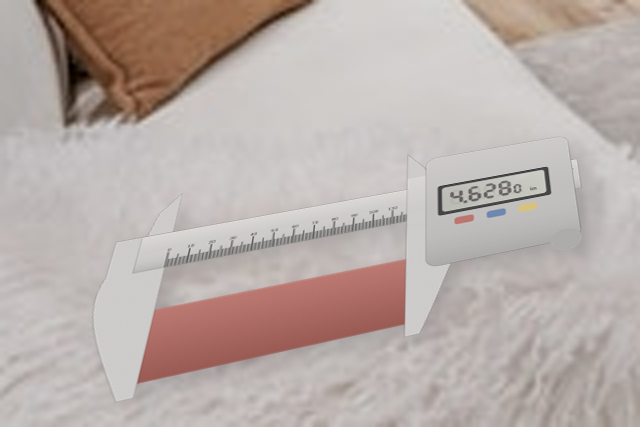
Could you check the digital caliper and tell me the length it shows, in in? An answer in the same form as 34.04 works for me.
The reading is 4.6280
